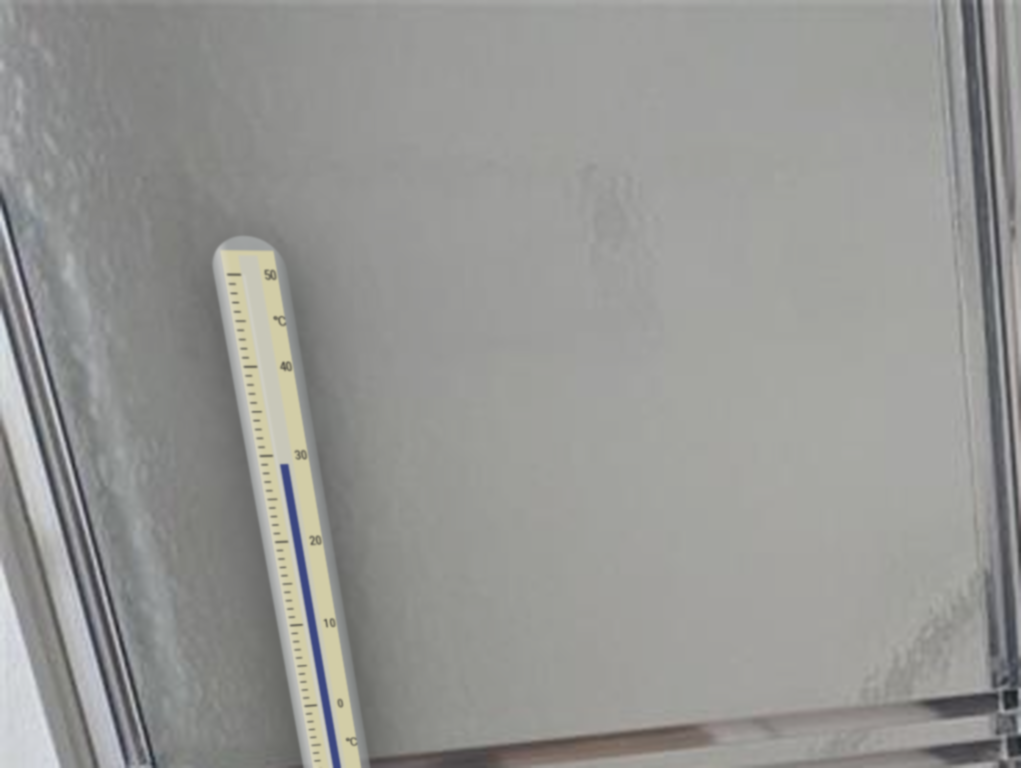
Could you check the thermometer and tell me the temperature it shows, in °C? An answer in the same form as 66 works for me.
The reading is 29
